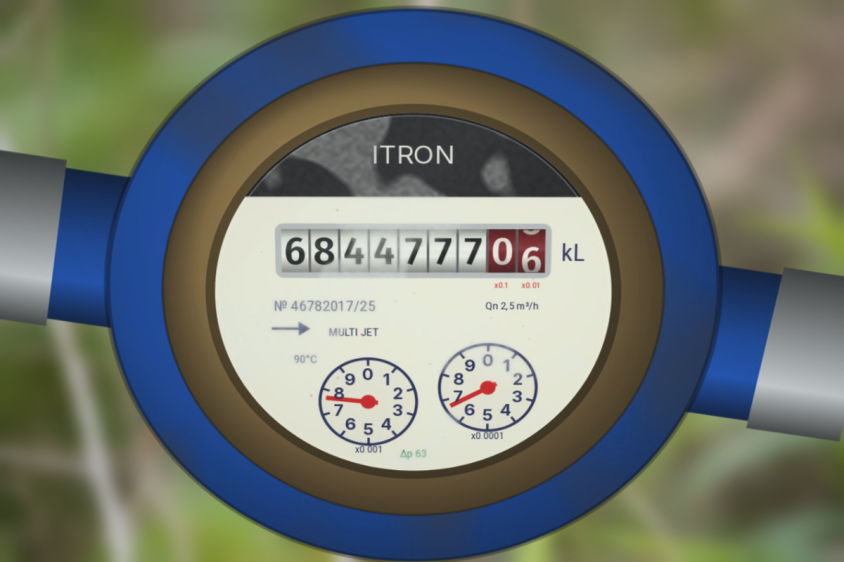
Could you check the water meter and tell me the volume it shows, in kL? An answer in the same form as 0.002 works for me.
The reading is 6844777.0576
